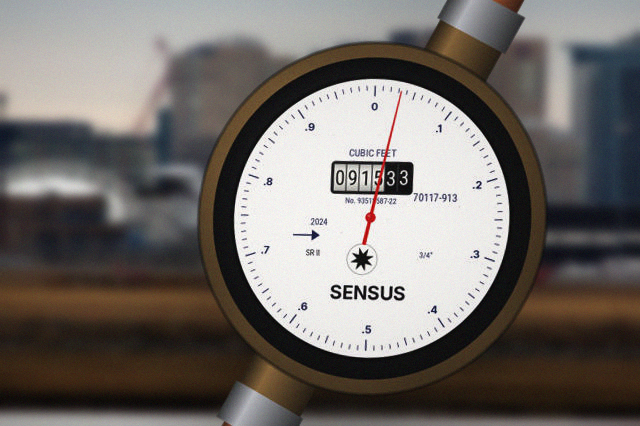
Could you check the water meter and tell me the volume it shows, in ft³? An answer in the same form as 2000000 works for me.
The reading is 91533.03
